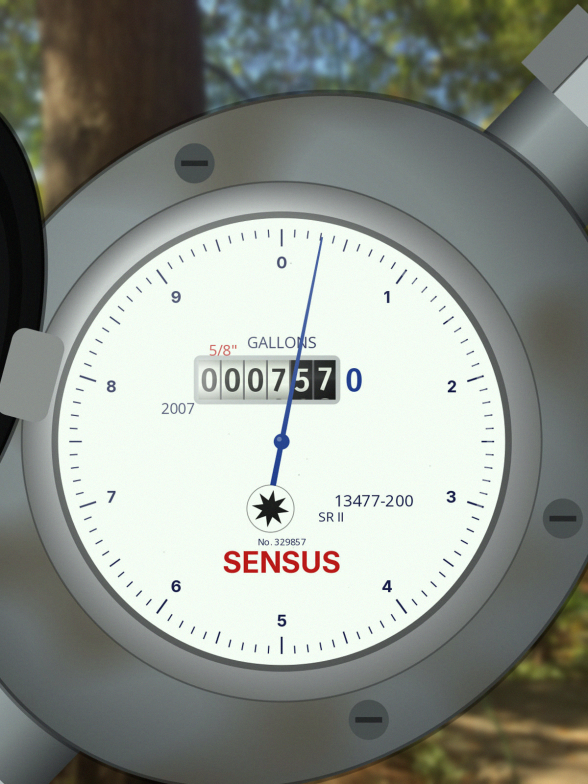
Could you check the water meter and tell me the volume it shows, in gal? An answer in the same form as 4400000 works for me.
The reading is 7570.3
